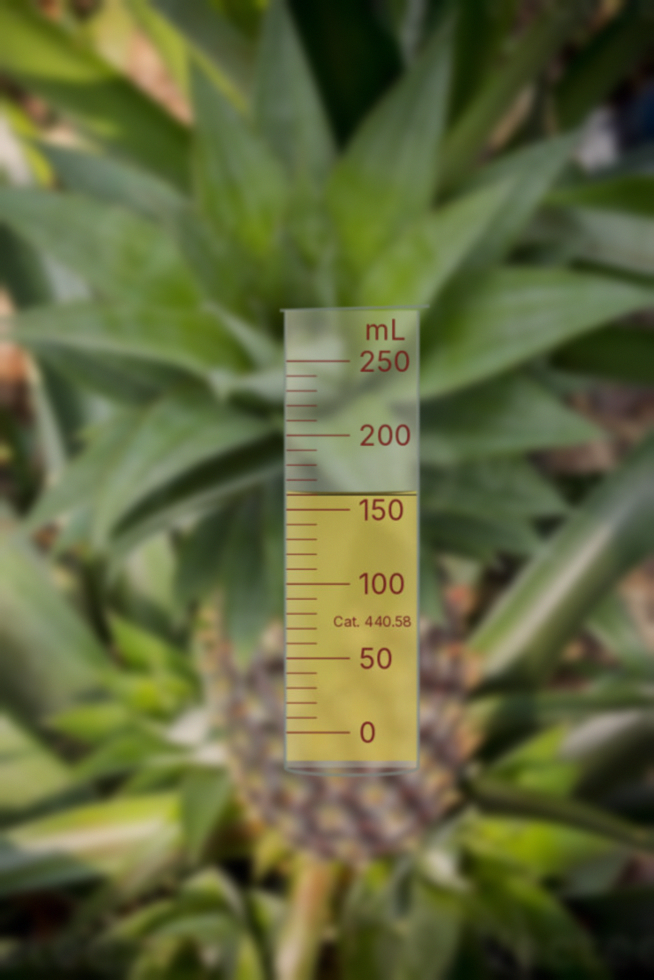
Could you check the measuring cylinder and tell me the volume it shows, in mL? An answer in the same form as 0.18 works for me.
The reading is 160
